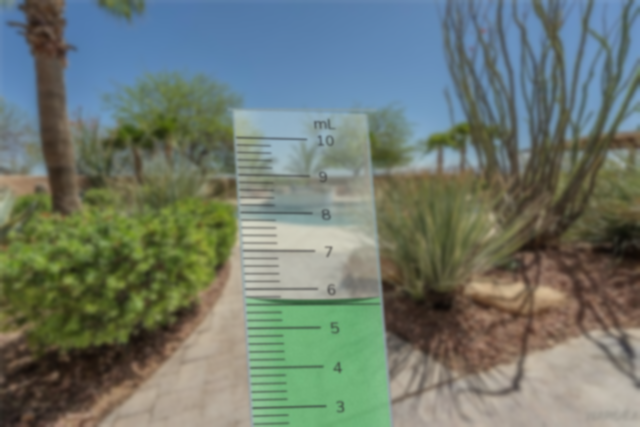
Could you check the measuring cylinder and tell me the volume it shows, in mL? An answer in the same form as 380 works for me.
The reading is 5.6
